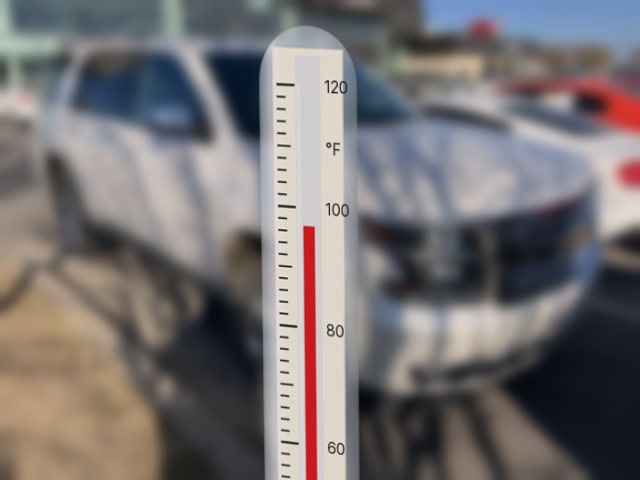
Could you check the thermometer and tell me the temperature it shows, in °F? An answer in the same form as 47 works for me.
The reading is 97
